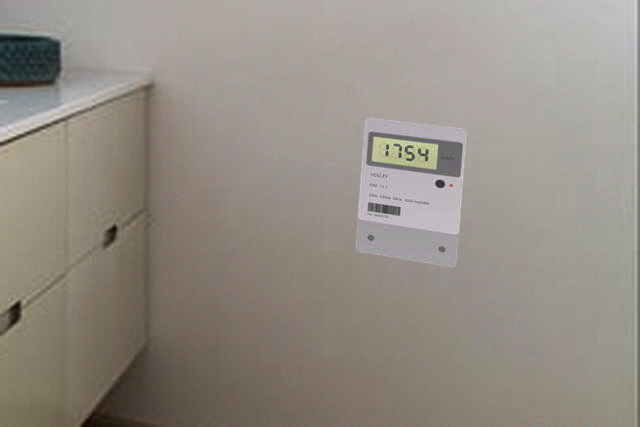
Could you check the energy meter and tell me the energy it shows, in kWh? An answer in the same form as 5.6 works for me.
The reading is 1754
